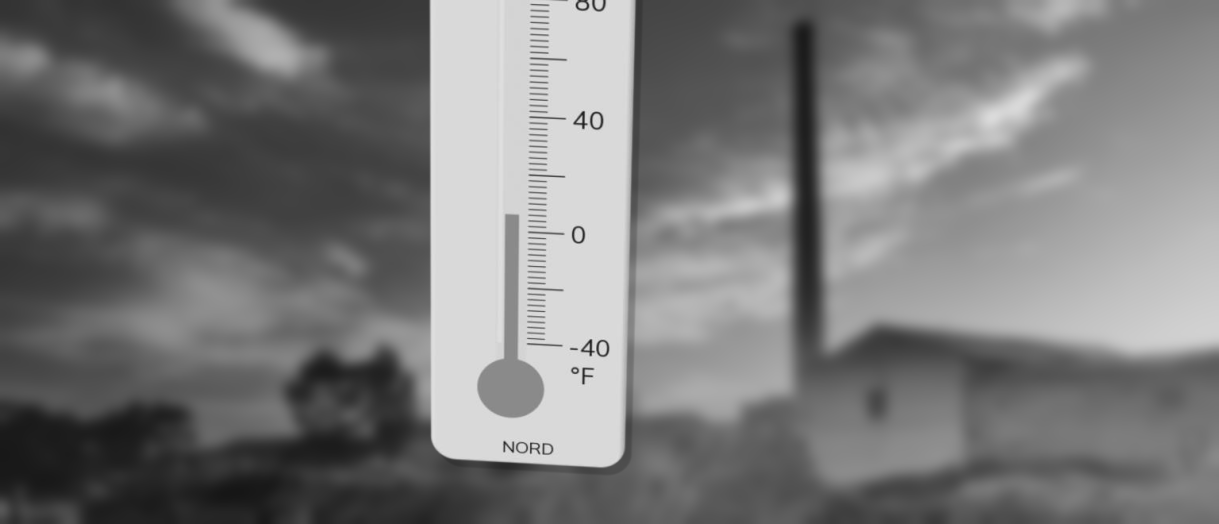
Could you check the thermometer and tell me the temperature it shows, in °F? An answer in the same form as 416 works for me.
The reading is 6
